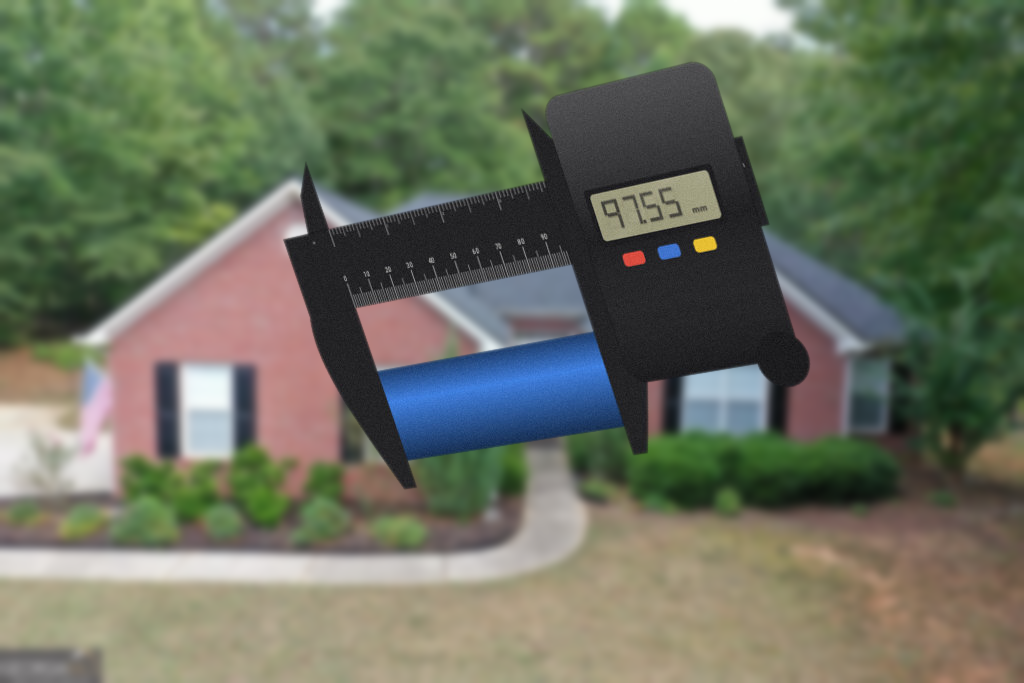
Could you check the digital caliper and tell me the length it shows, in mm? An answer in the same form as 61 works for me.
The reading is 97.55
